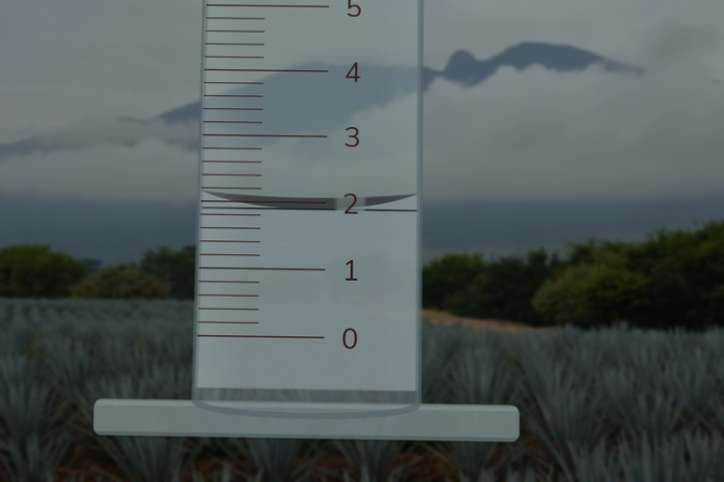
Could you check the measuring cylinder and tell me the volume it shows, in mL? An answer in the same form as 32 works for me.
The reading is 1.9
